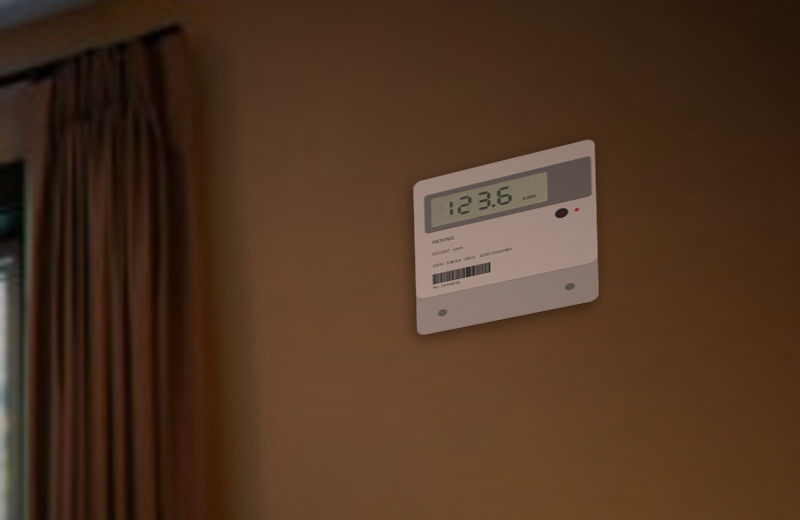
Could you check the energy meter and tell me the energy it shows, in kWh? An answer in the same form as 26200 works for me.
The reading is 123.6
